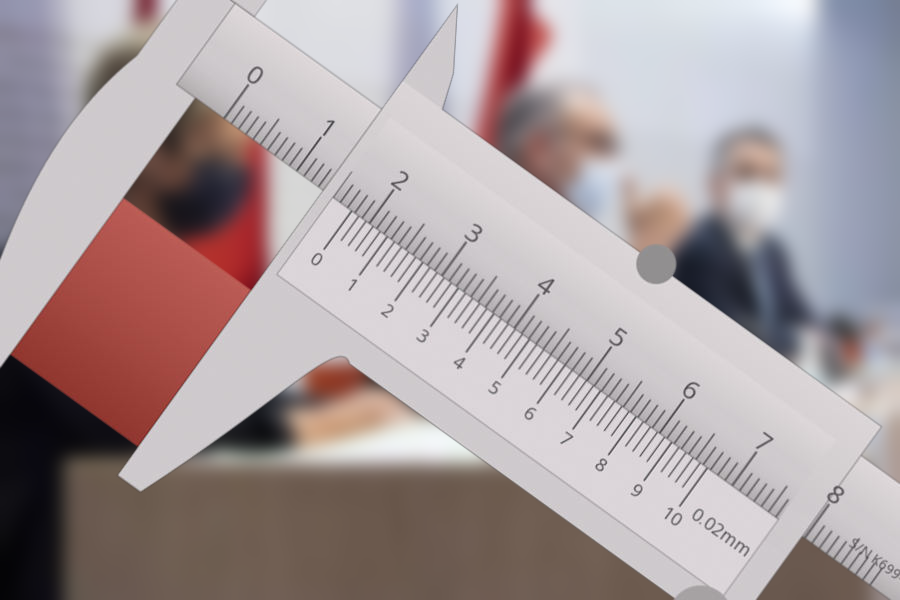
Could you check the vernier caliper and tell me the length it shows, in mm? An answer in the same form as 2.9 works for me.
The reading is 17.6
